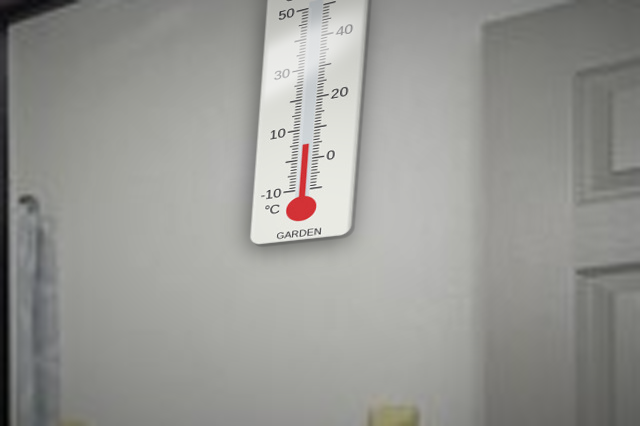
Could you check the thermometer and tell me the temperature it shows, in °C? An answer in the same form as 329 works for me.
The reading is 5
